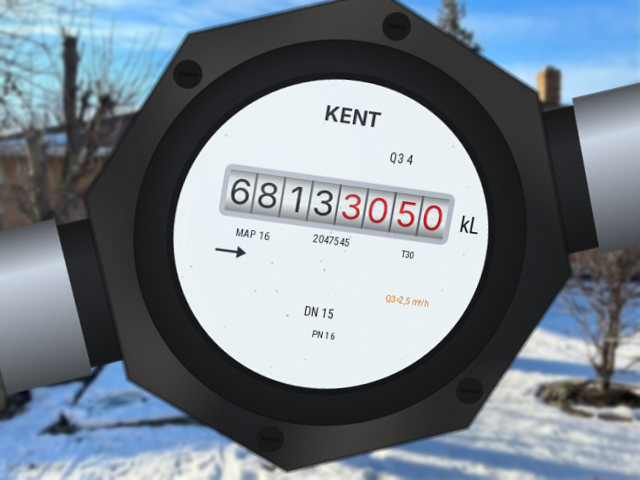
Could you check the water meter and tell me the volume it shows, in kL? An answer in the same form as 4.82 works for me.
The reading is 6813.3050
